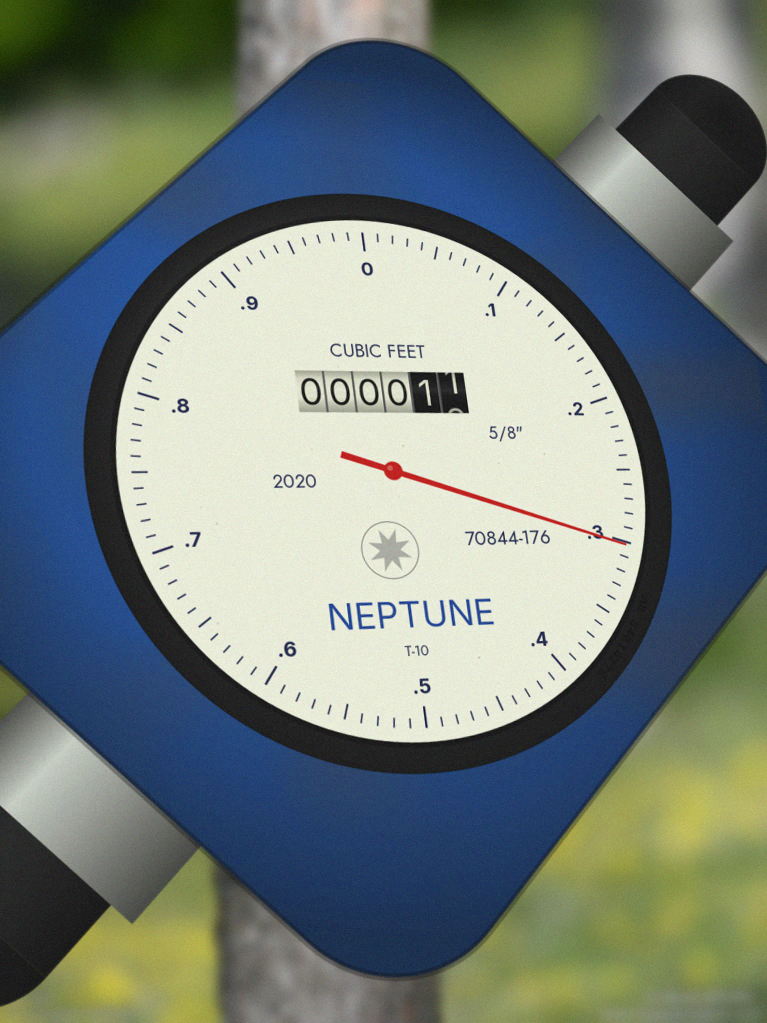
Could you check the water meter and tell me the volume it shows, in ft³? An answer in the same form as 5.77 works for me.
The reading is 11.30
